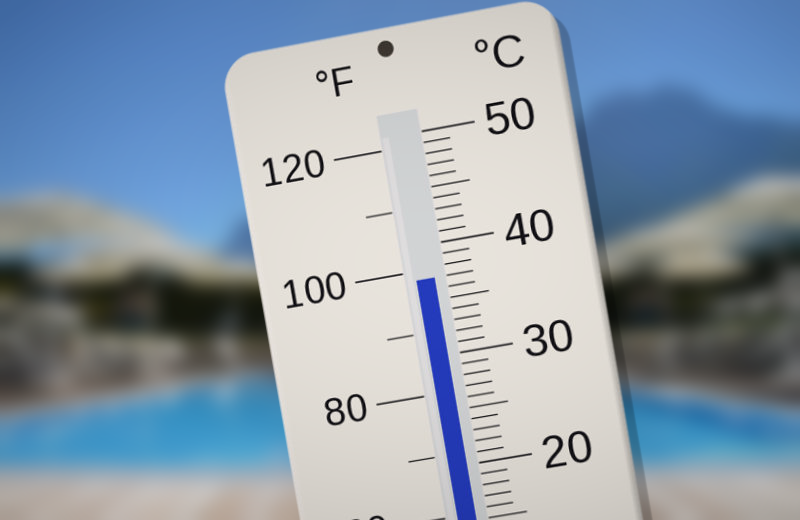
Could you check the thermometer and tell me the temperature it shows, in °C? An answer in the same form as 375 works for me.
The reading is 37
